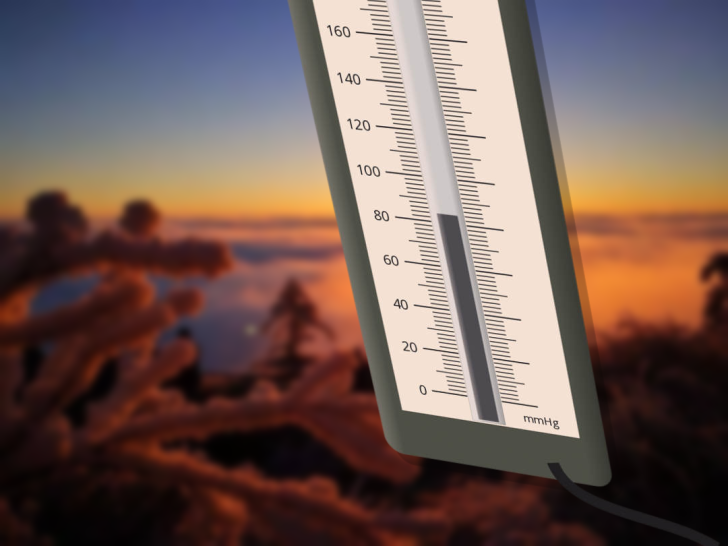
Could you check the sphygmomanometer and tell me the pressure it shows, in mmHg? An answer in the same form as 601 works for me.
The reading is 84
